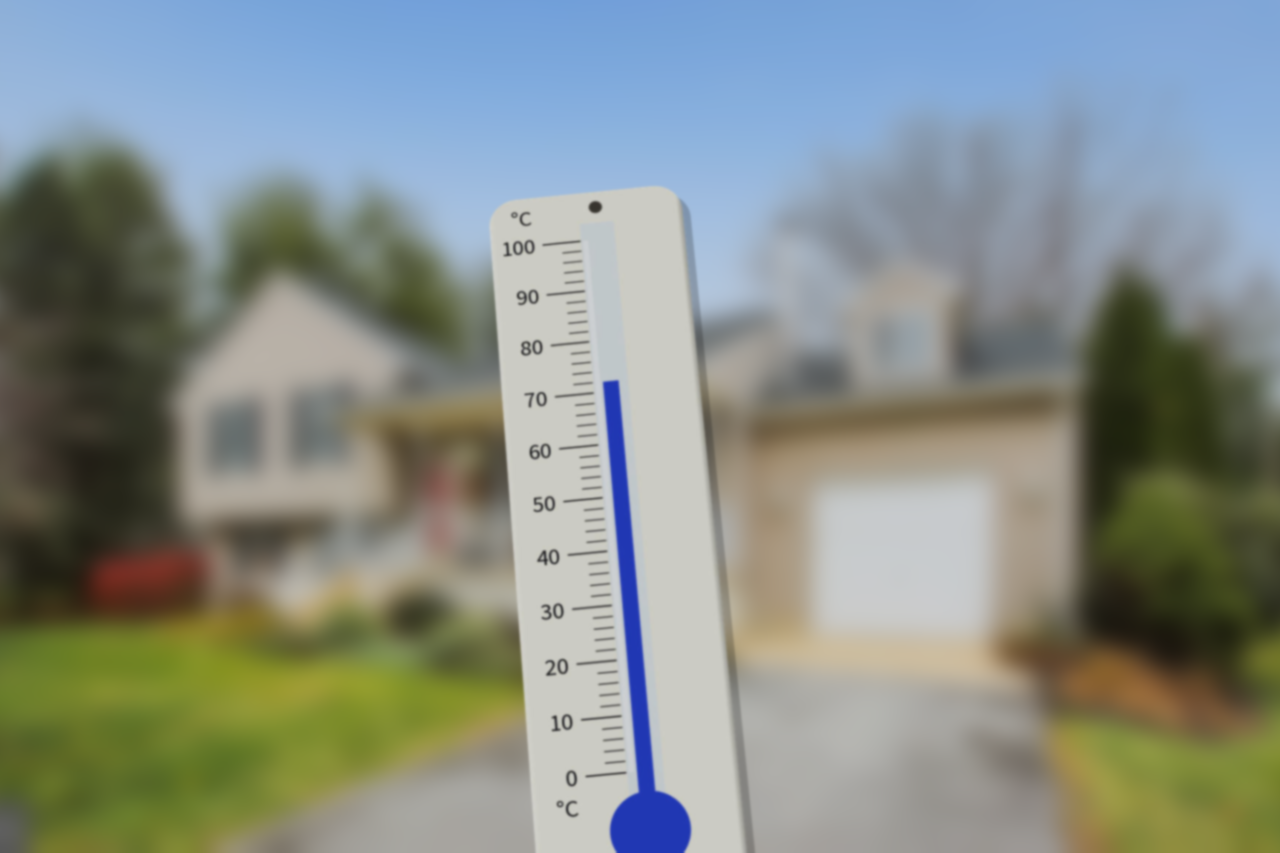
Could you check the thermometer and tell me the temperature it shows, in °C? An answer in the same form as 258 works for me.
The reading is 72
